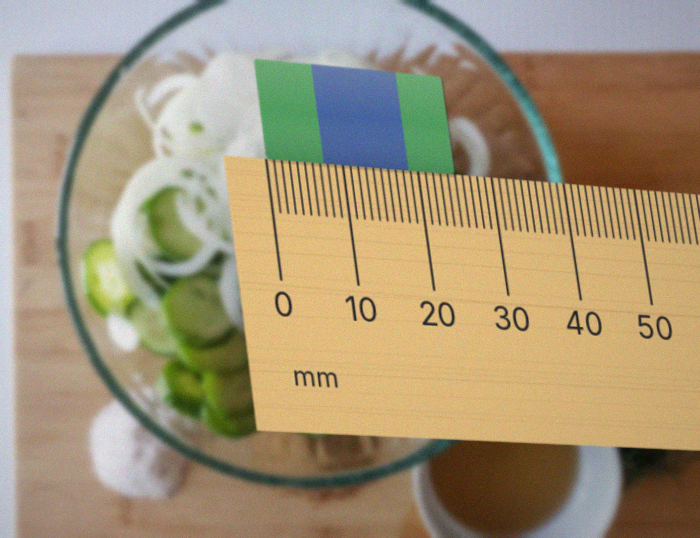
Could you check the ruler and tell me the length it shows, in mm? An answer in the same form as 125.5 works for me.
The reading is 25
